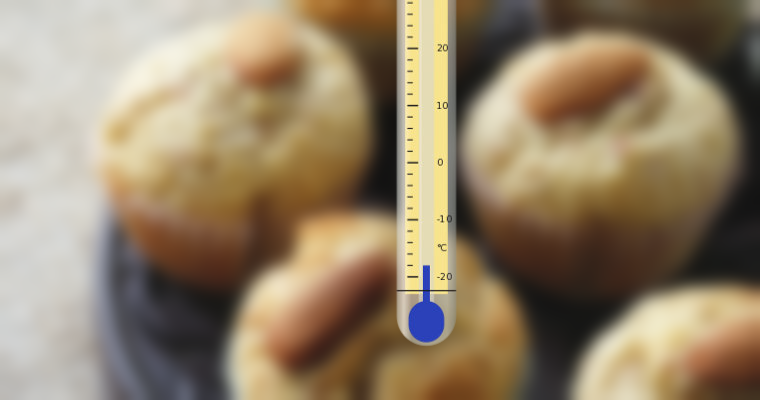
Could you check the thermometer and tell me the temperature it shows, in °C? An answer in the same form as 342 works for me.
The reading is -18
